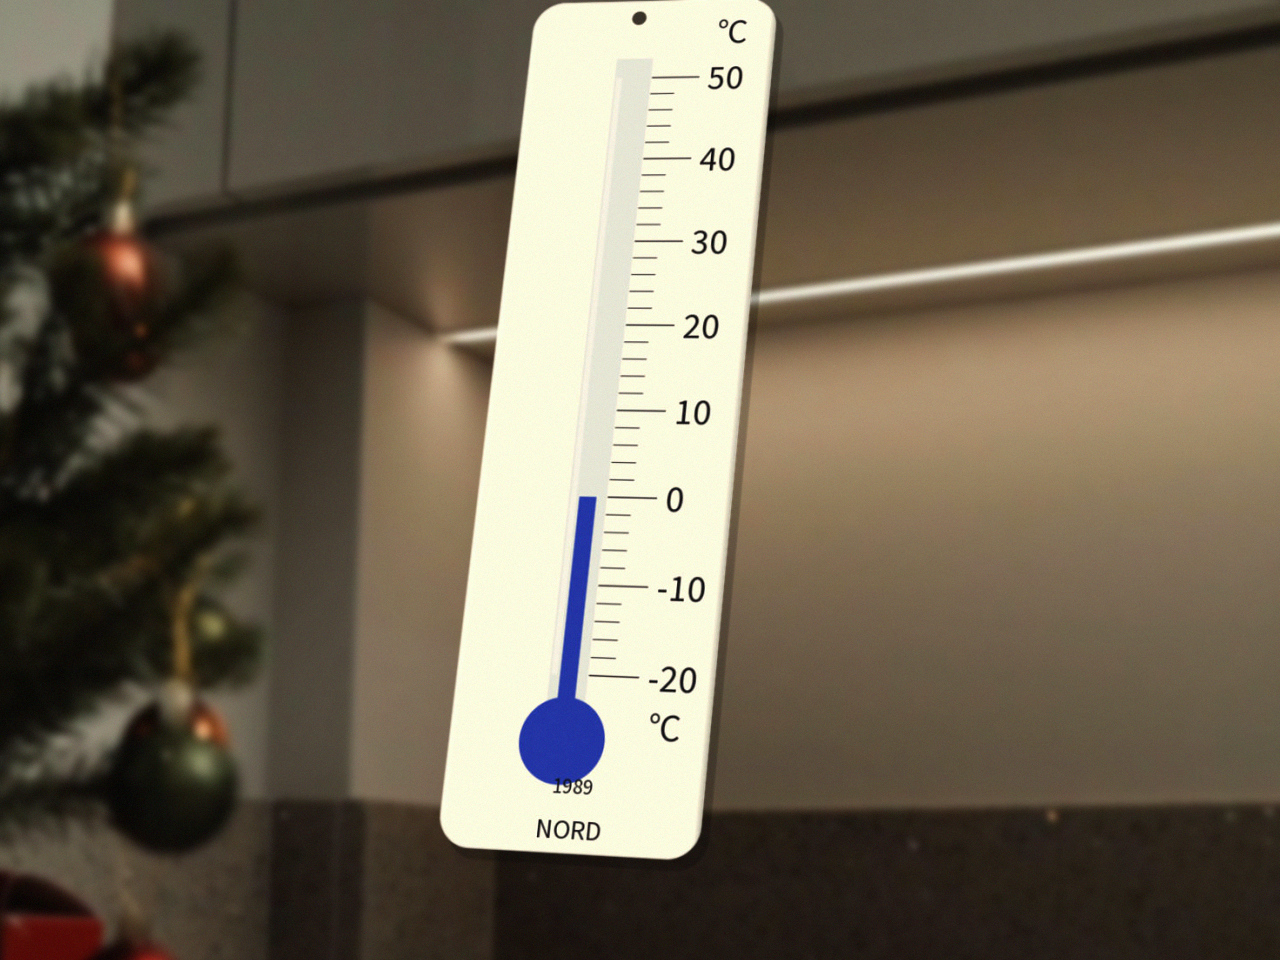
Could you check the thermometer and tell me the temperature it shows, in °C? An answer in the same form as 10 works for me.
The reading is 0
